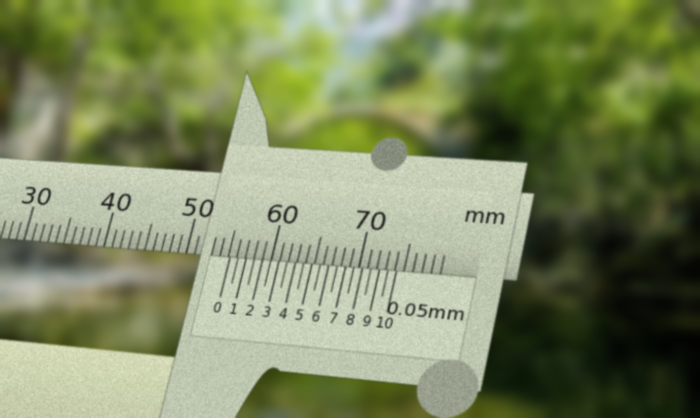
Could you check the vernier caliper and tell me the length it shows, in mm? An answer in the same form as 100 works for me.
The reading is 55.2
